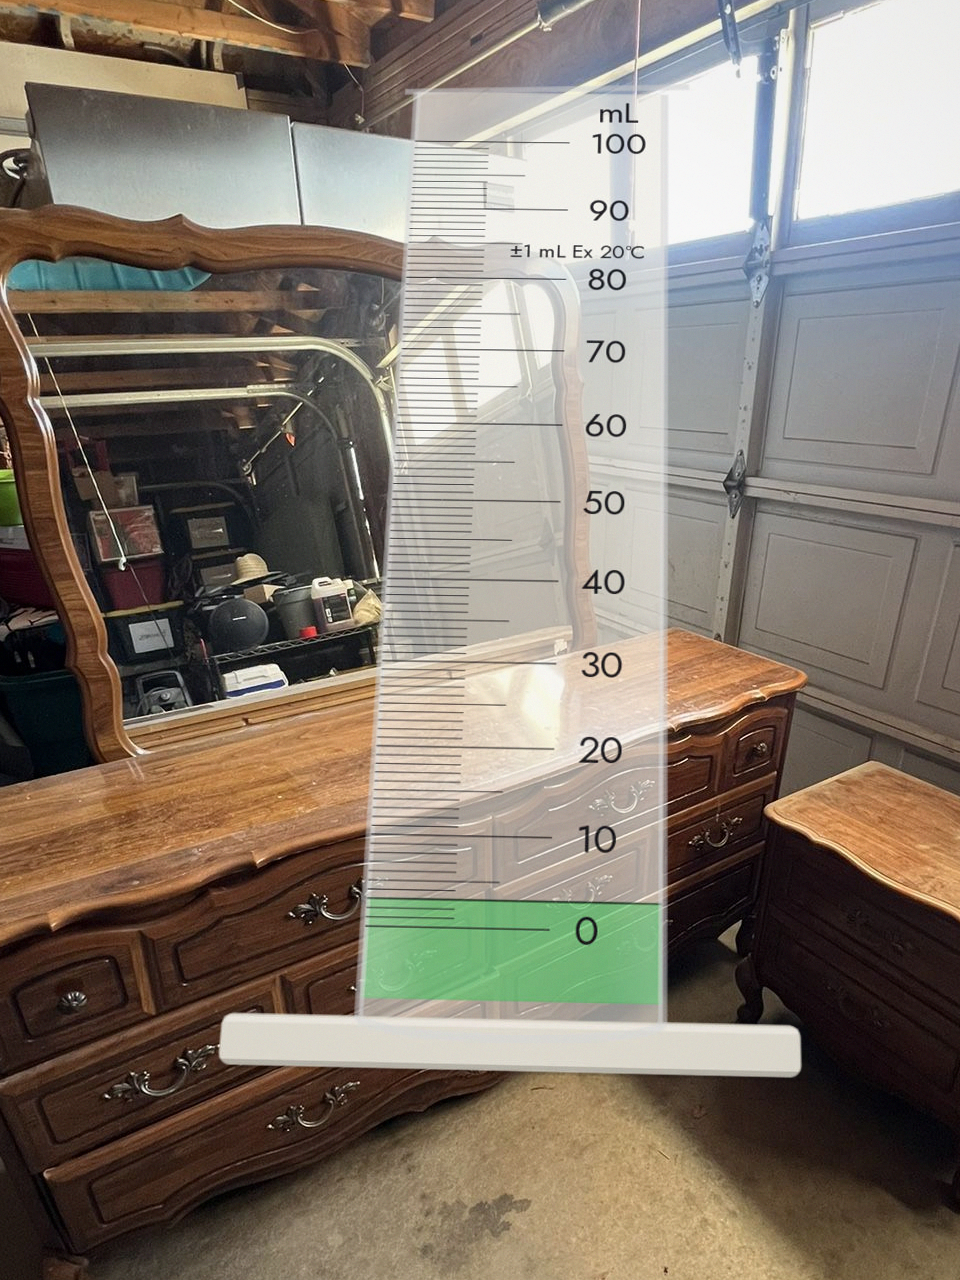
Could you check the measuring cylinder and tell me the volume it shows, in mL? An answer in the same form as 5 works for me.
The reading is 3
